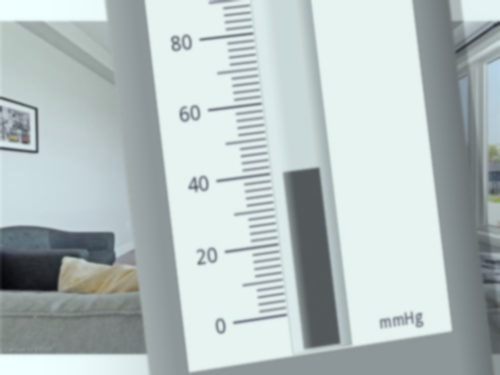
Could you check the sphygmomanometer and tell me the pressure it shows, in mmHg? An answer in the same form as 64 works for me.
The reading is 40
